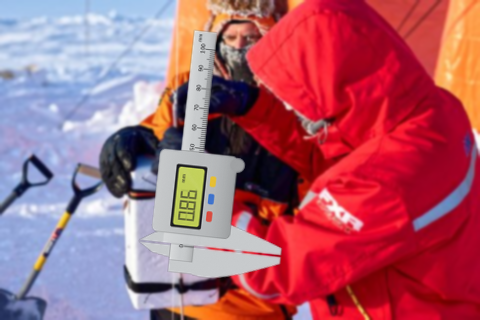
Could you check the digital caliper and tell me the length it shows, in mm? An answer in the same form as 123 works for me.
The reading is 0.86
